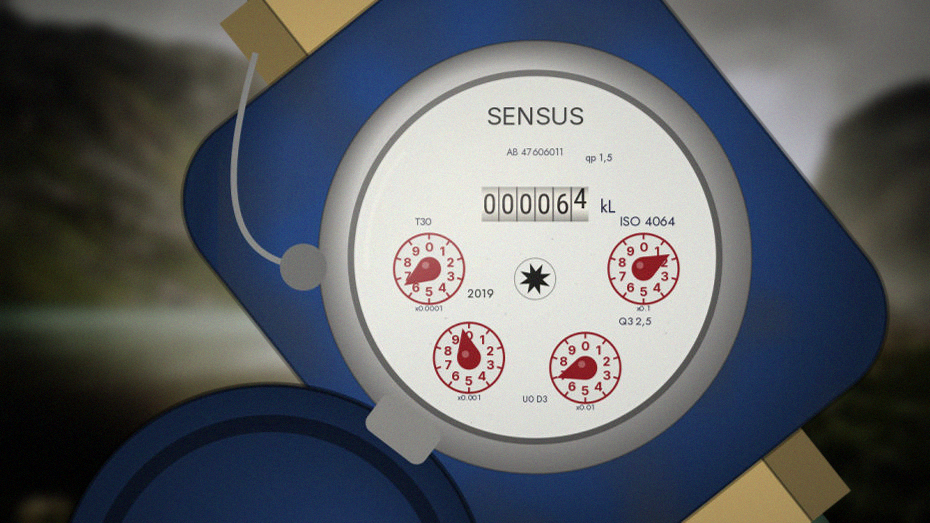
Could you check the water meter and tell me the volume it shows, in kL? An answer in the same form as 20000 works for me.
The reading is 64.1696
